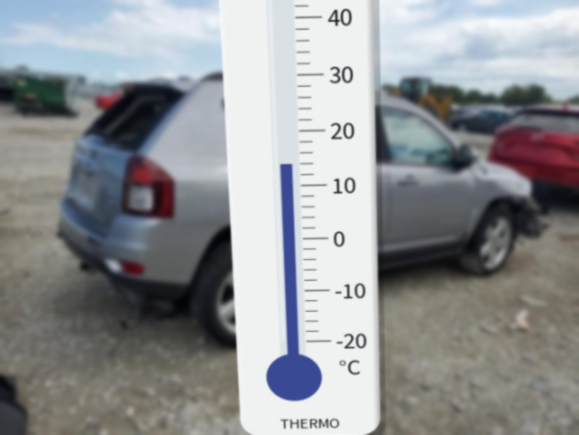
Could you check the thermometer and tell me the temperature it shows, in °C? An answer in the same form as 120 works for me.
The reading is 14
